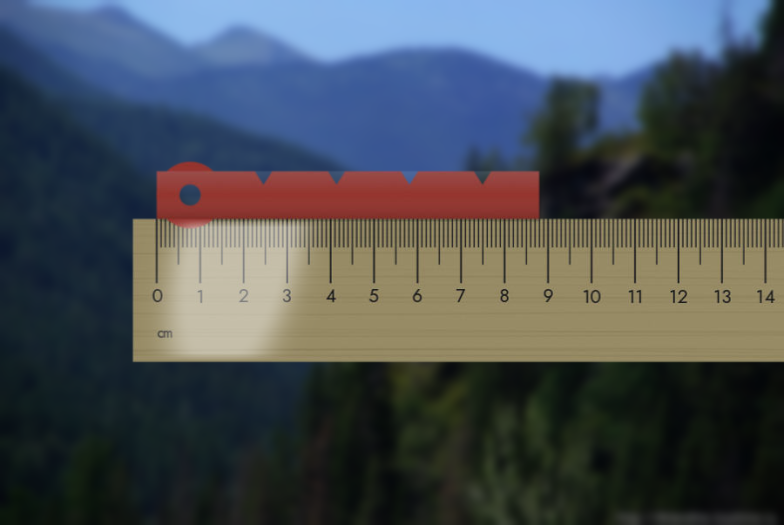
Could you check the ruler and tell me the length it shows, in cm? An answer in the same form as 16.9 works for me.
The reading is 8.8
